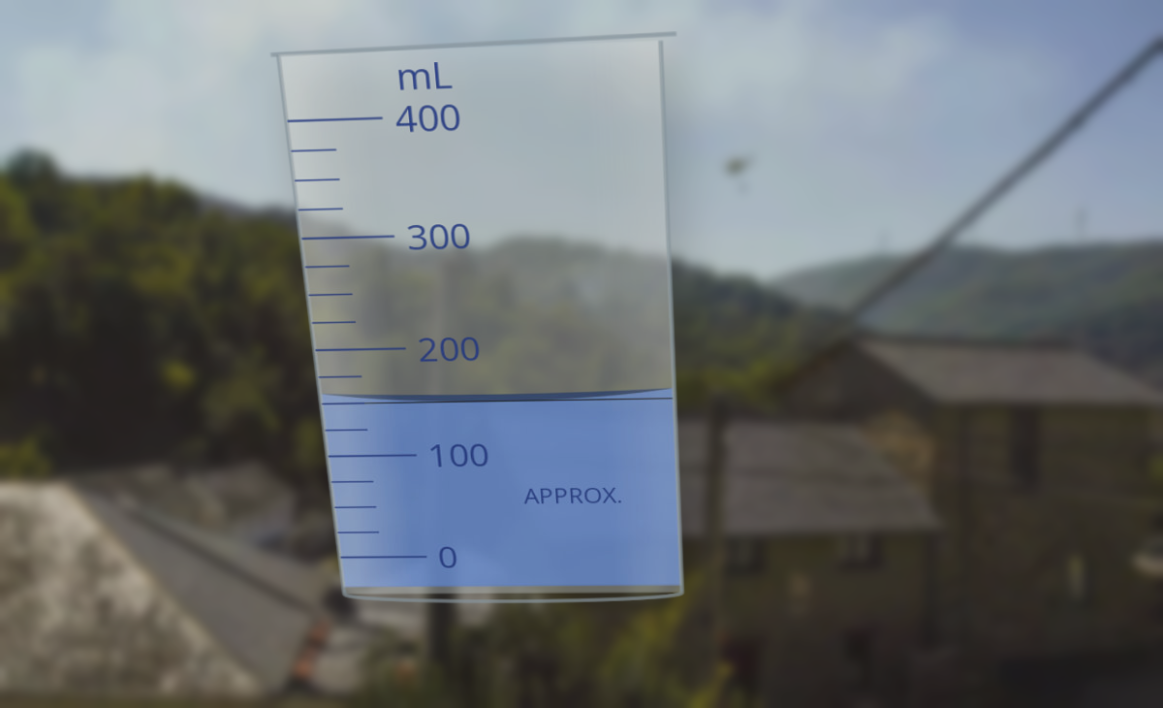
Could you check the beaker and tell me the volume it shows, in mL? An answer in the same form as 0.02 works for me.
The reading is 150
